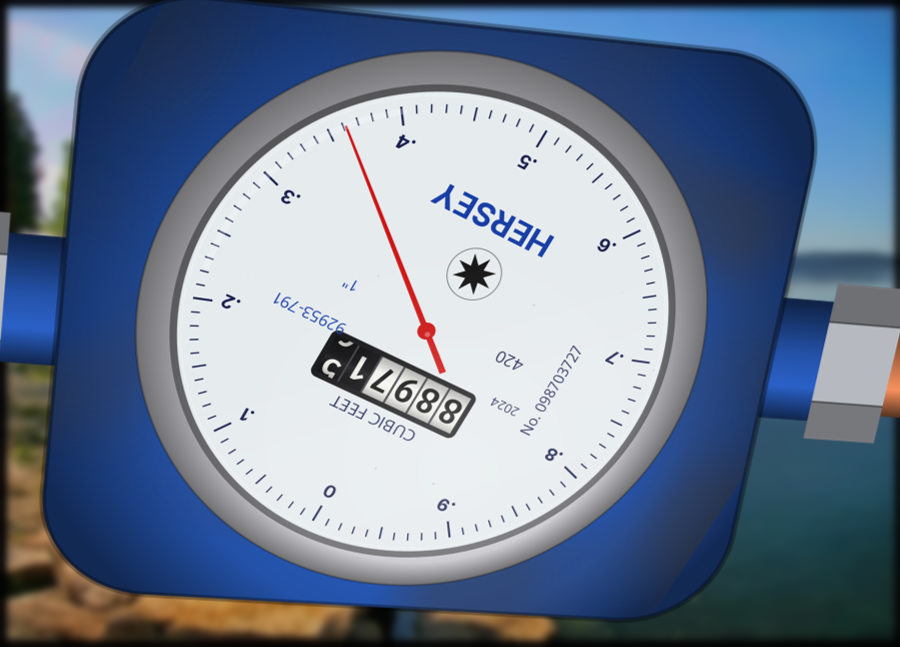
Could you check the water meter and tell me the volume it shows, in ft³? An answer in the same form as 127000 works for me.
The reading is 889715.36
